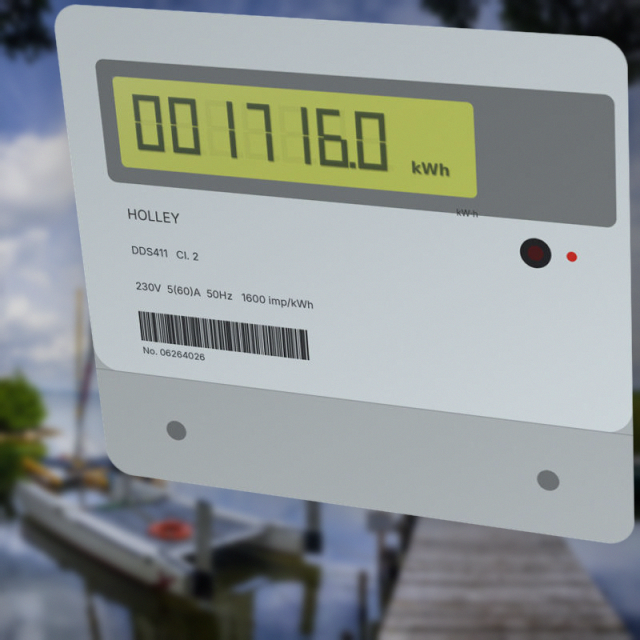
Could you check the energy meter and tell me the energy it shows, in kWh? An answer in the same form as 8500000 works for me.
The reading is 1716.0
